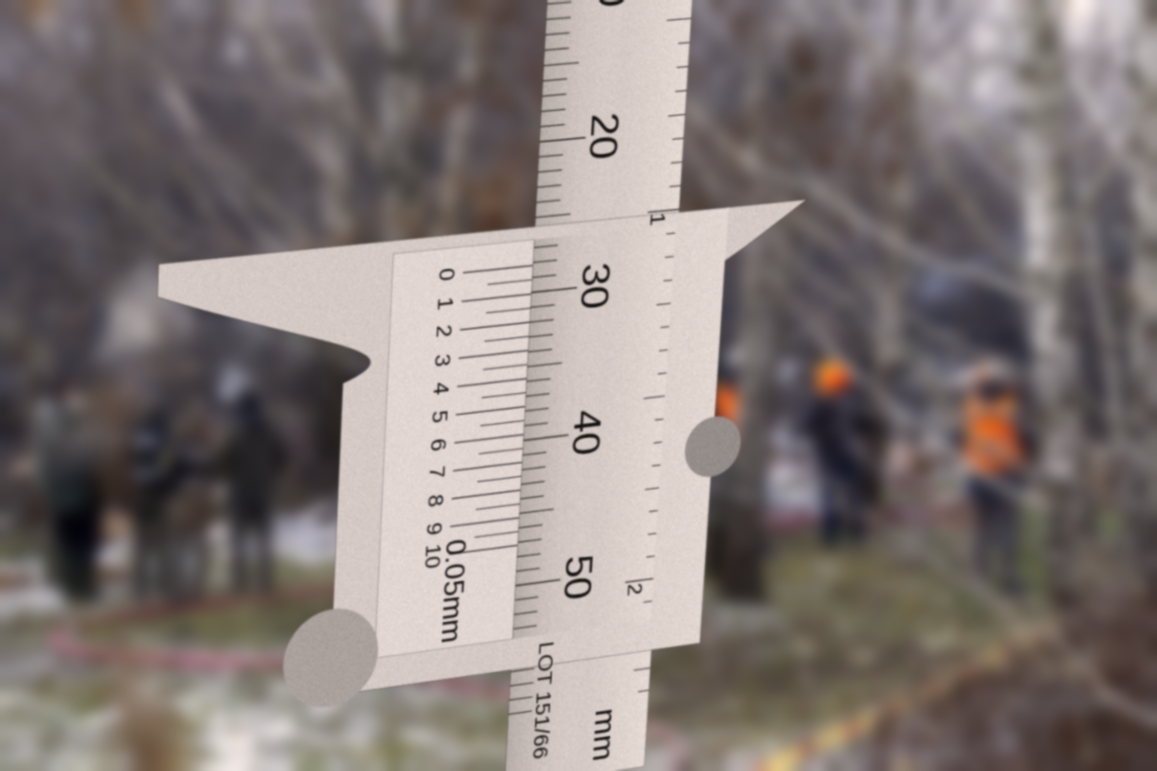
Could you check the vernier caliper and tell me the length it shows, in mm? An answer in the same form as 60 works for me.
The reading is 28.2
